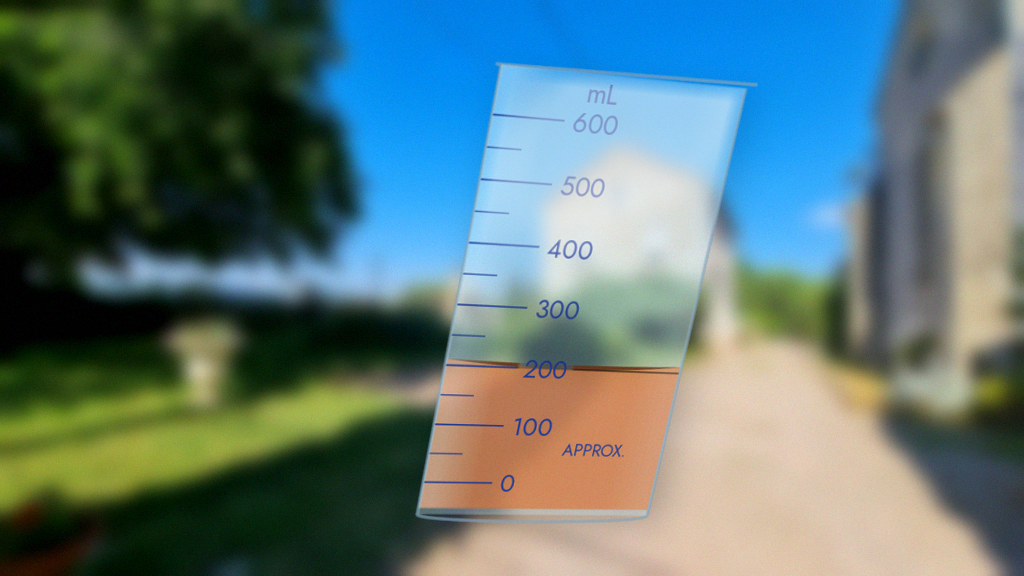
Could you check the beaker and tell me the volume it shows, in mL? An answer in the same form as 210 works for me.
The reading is 200
